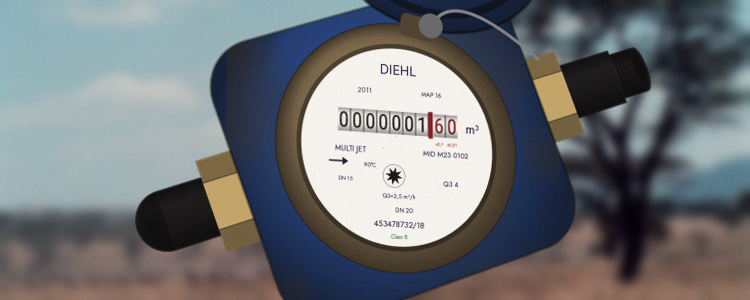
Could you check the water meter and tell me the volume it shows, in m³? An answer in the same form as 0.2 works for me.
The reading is 1.60
